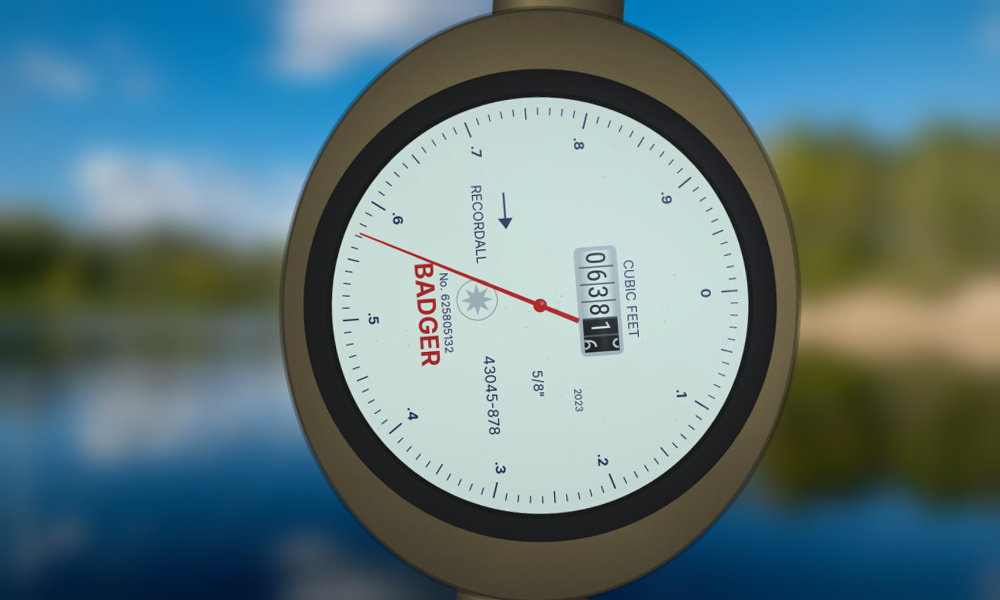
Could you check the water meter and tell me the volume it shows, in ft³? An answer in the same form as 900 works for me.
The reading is 63815.57
